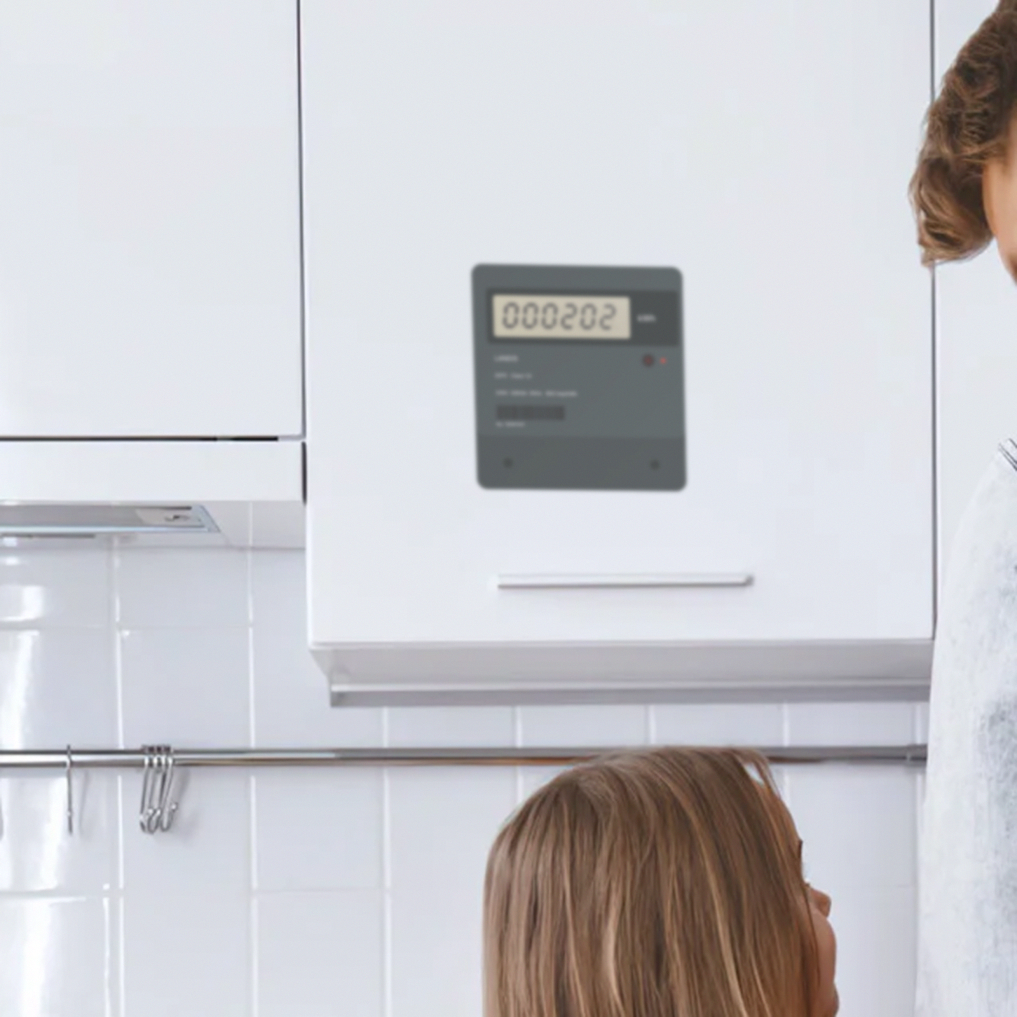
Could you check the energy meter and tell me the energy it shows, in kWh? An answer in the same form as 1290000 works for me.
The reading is 202
